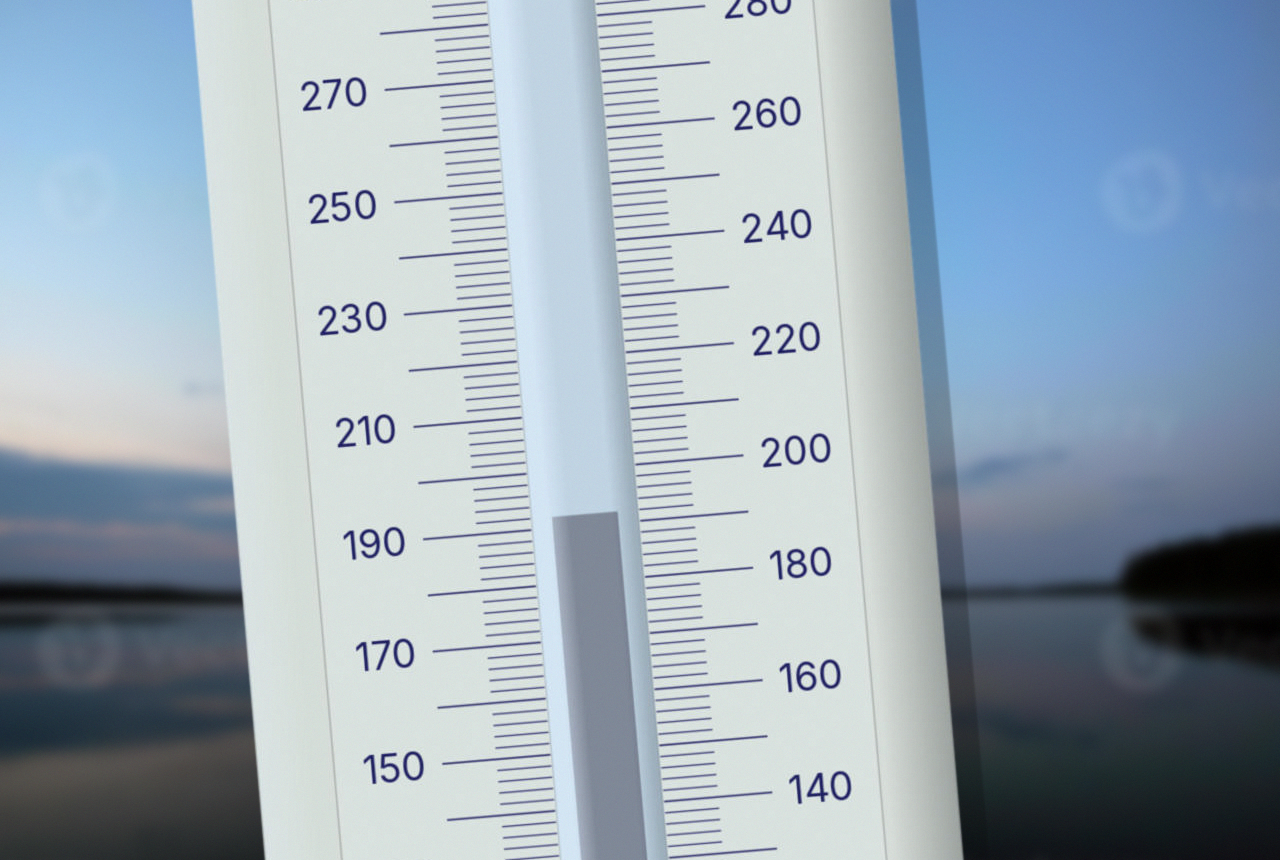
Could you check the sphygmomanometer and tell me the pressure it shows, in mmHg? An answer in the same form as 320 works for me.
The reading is 192
